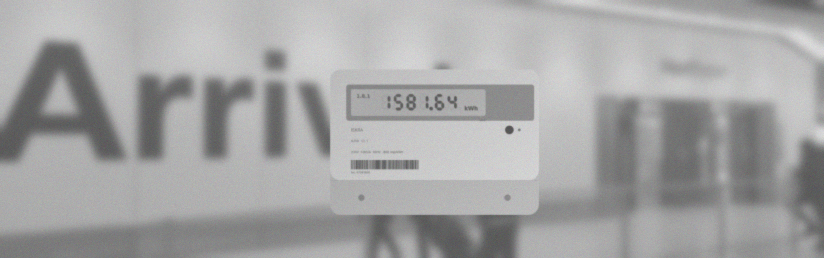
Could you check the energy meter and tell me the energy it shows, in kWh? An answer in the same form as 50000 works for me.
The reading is 1581.64
